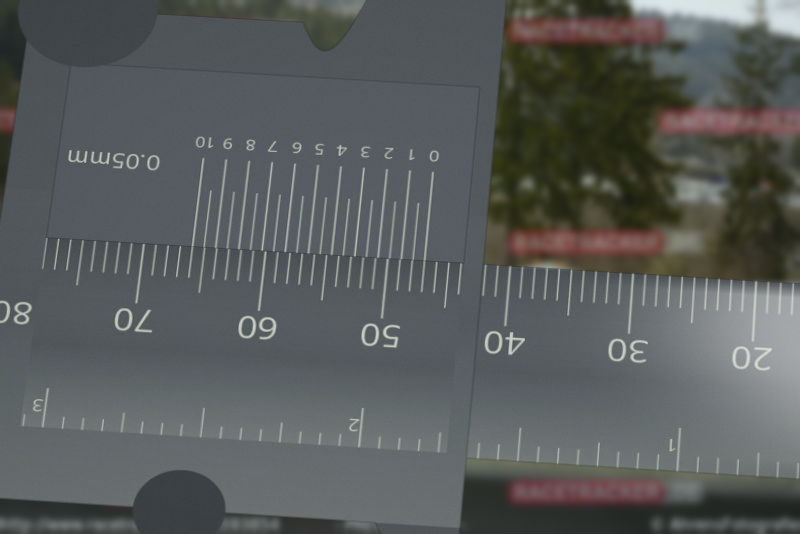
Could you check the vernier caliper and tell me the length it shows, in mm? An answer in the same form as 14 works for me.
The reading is 47.0
